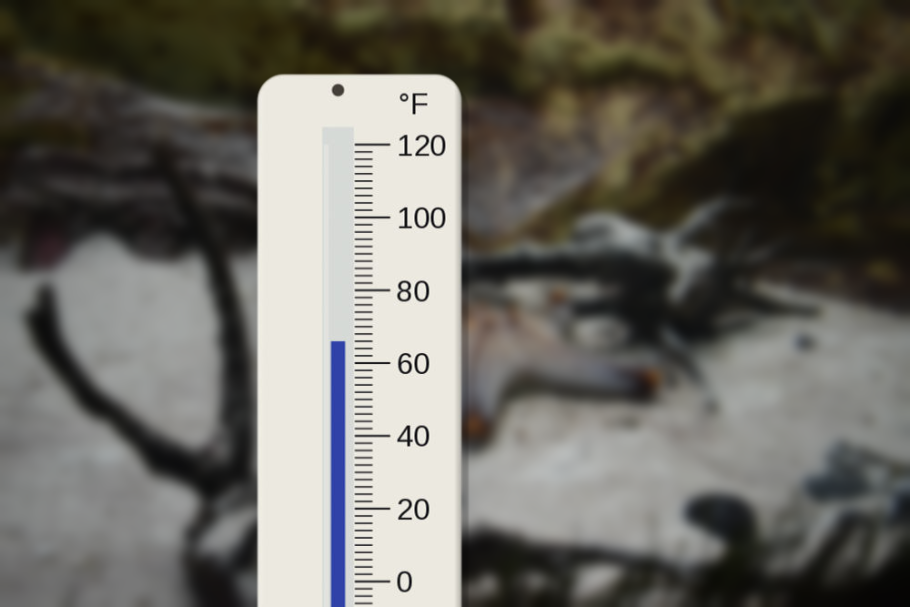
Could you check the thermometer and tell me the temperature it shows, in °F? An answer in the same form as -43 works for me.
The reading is 66
